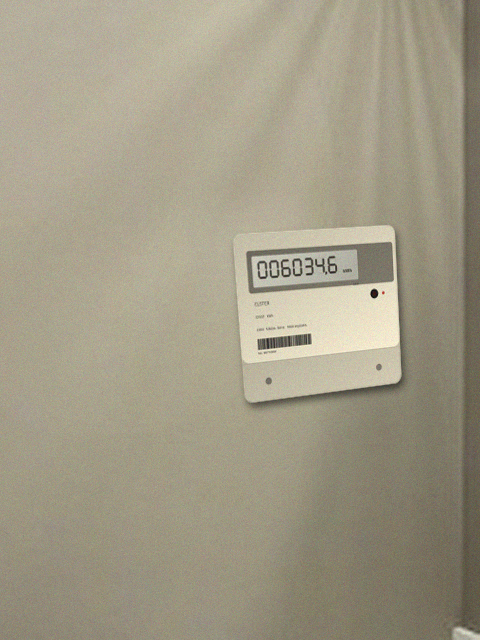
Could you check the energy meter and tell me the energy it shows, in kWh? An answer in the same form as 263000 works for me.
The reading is 6034.6
